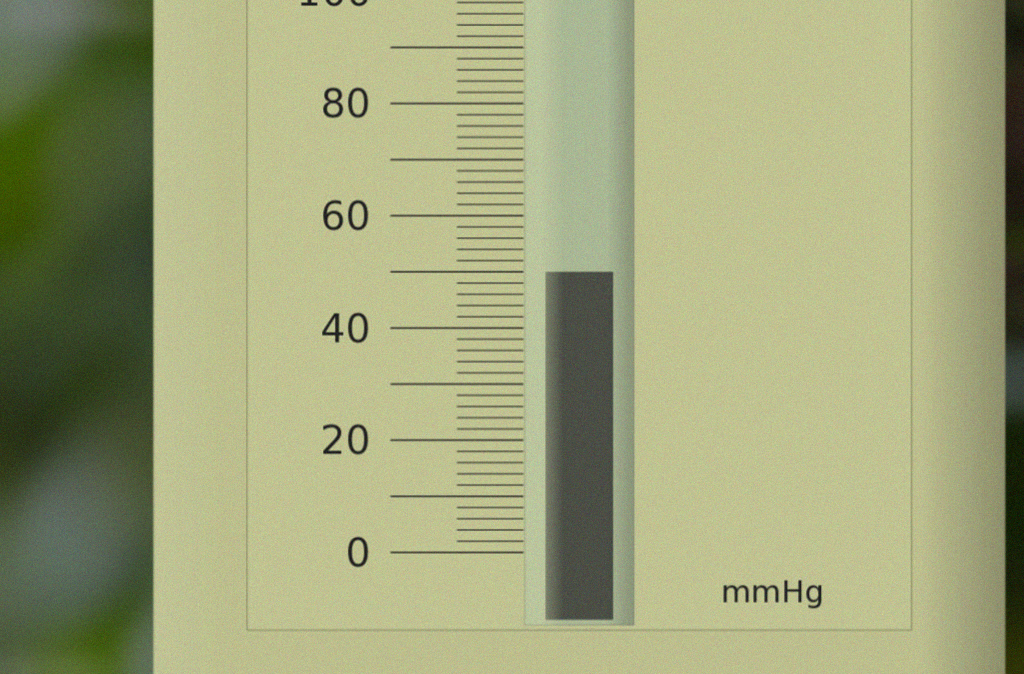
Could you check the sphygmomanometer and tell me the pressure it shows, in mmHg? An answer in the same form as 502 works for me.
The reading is 50
